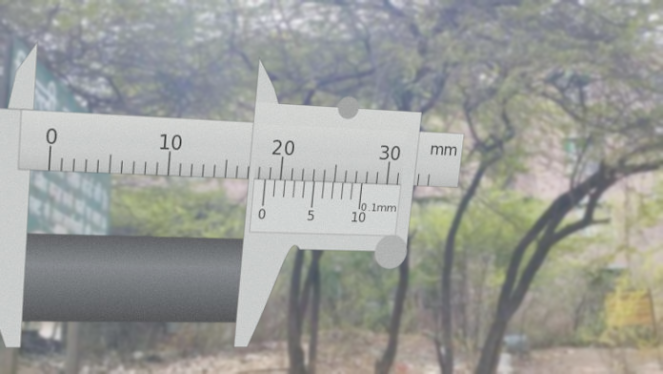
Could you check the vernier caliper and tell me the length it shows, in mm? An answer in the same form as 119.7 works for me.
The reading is 18.6
